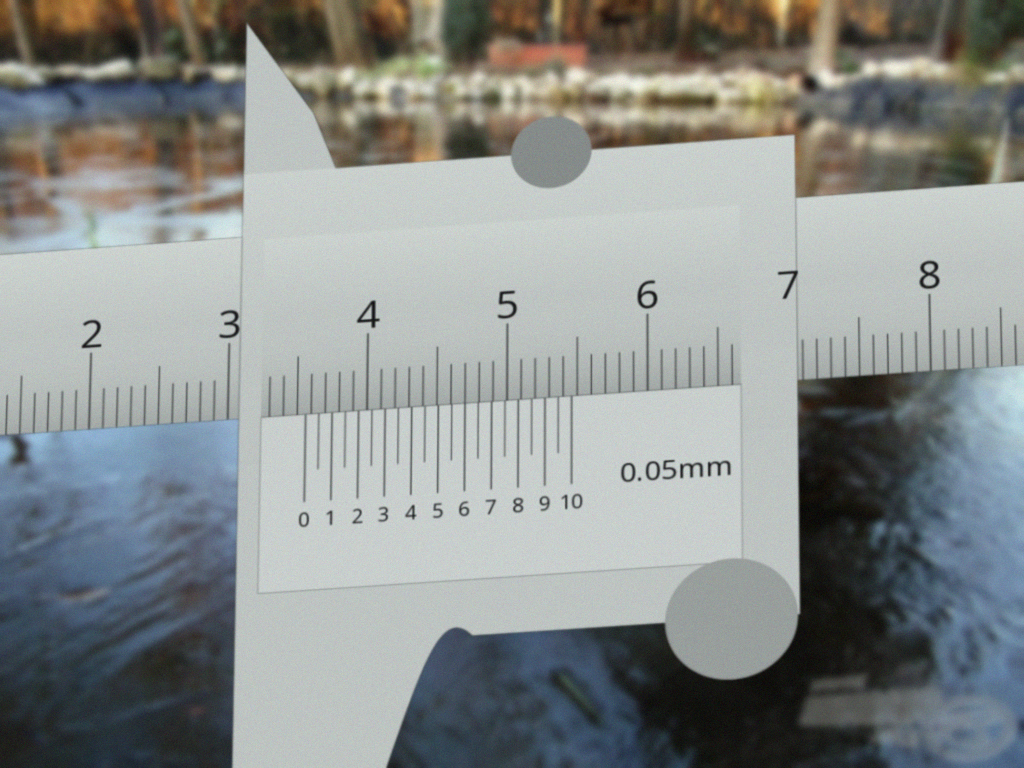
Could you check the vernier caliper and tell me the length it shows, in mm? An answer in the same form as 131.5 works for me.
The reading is 35.6
